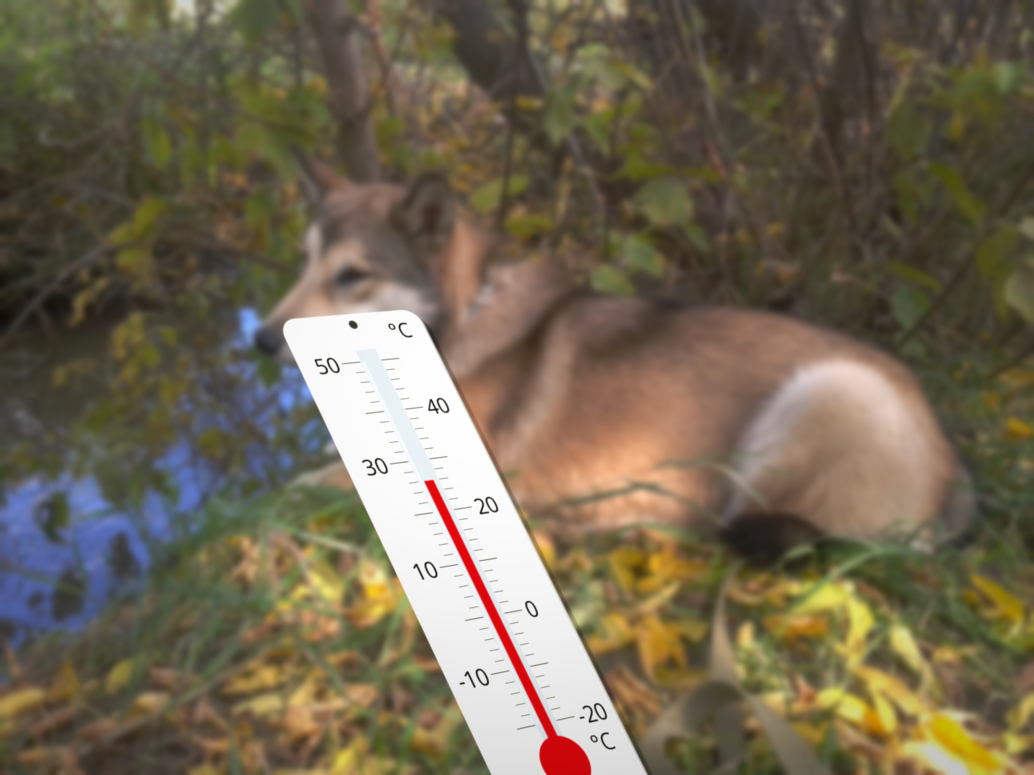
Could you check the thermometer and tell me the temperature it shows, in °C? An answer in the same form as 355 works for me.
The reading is 26
